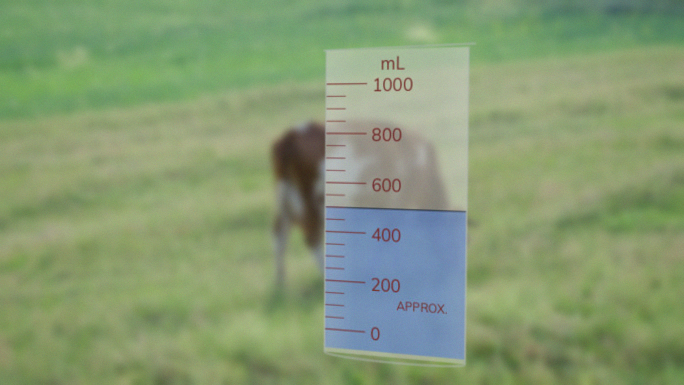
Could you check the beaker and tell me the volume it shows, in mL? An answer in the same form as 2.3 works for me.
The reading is 500
